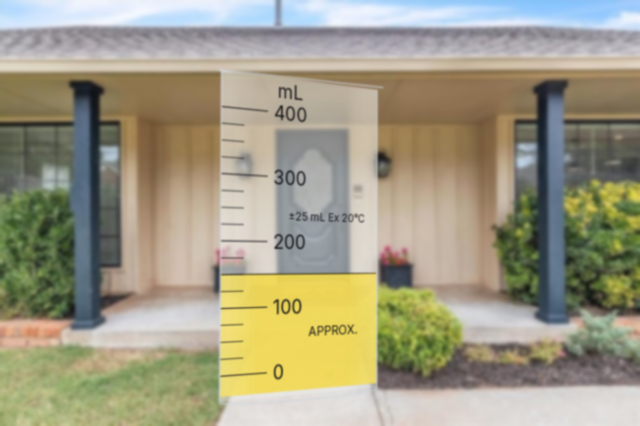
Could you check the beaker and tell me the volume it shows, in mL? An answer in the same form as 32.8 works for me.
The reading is 150
